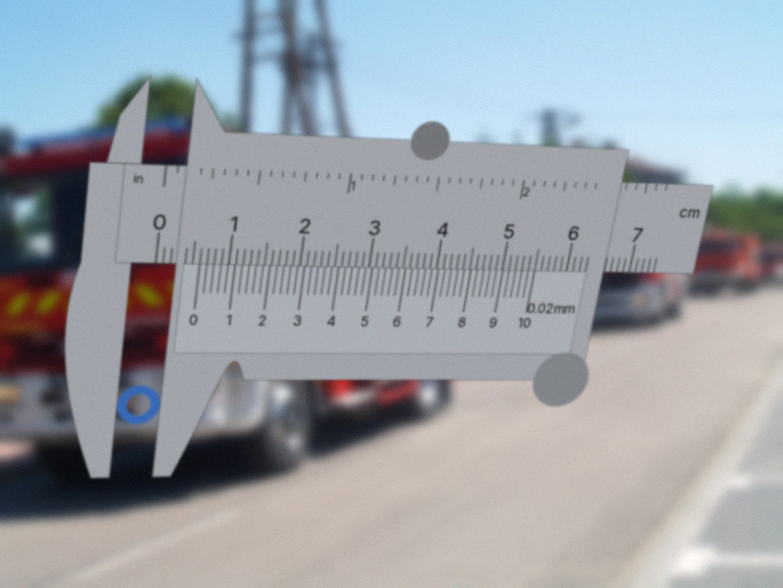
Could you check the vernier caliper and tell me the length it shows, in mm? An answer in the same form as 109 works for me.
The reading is 6.0
